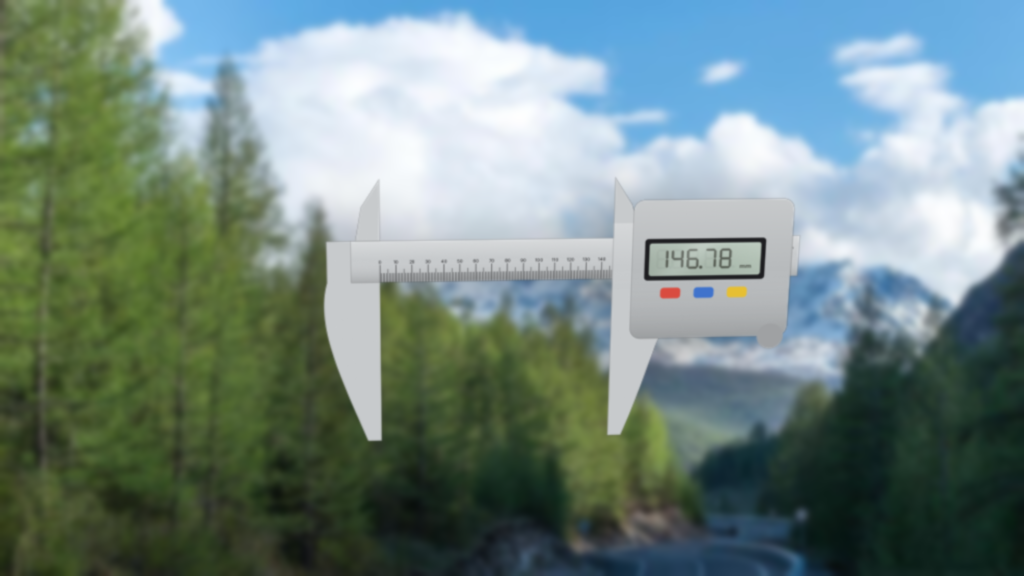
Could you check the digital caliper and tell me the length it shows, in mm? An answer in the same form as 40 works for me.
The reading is 146.78
